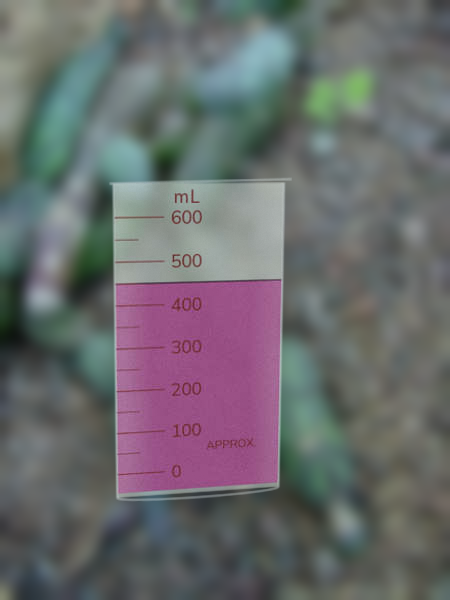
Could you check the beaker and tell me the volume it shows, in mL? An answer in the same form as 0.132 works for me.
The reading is 450
